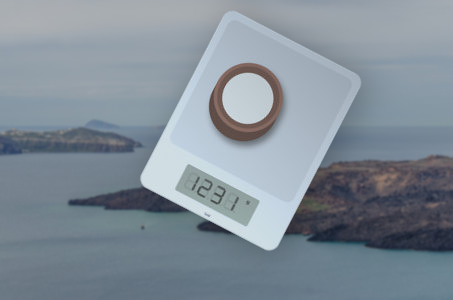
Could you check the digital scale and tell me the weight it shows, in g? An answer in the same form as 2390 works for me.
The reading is 1231
